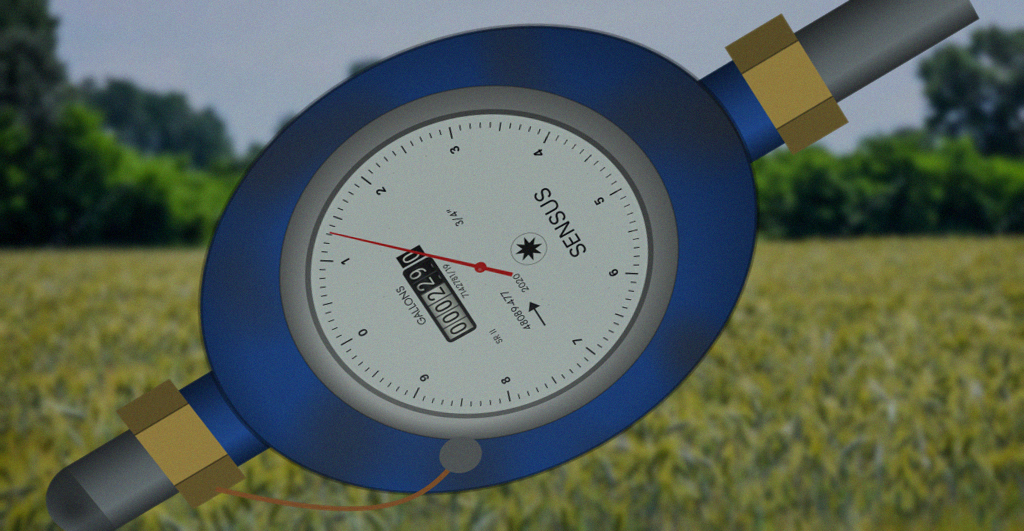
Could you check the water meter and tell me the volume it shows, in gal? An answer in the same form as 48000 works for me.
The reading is 2291.3
